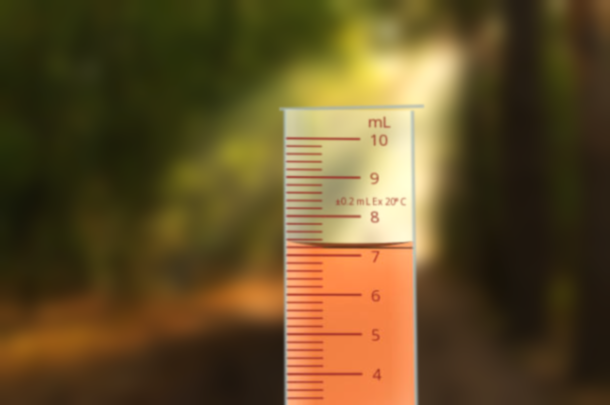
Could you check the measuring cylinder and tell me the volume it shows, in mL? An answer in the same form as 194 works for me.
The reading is 7.2
